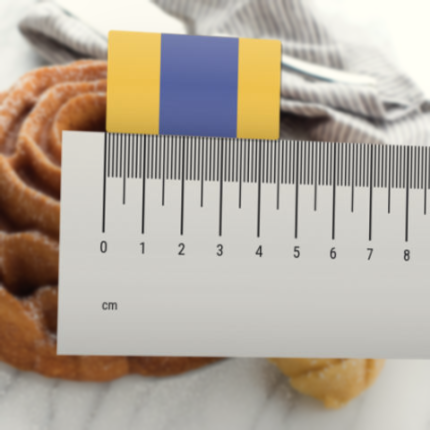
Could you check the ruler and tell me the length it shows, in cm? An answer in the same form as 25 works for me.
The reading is 4.5
